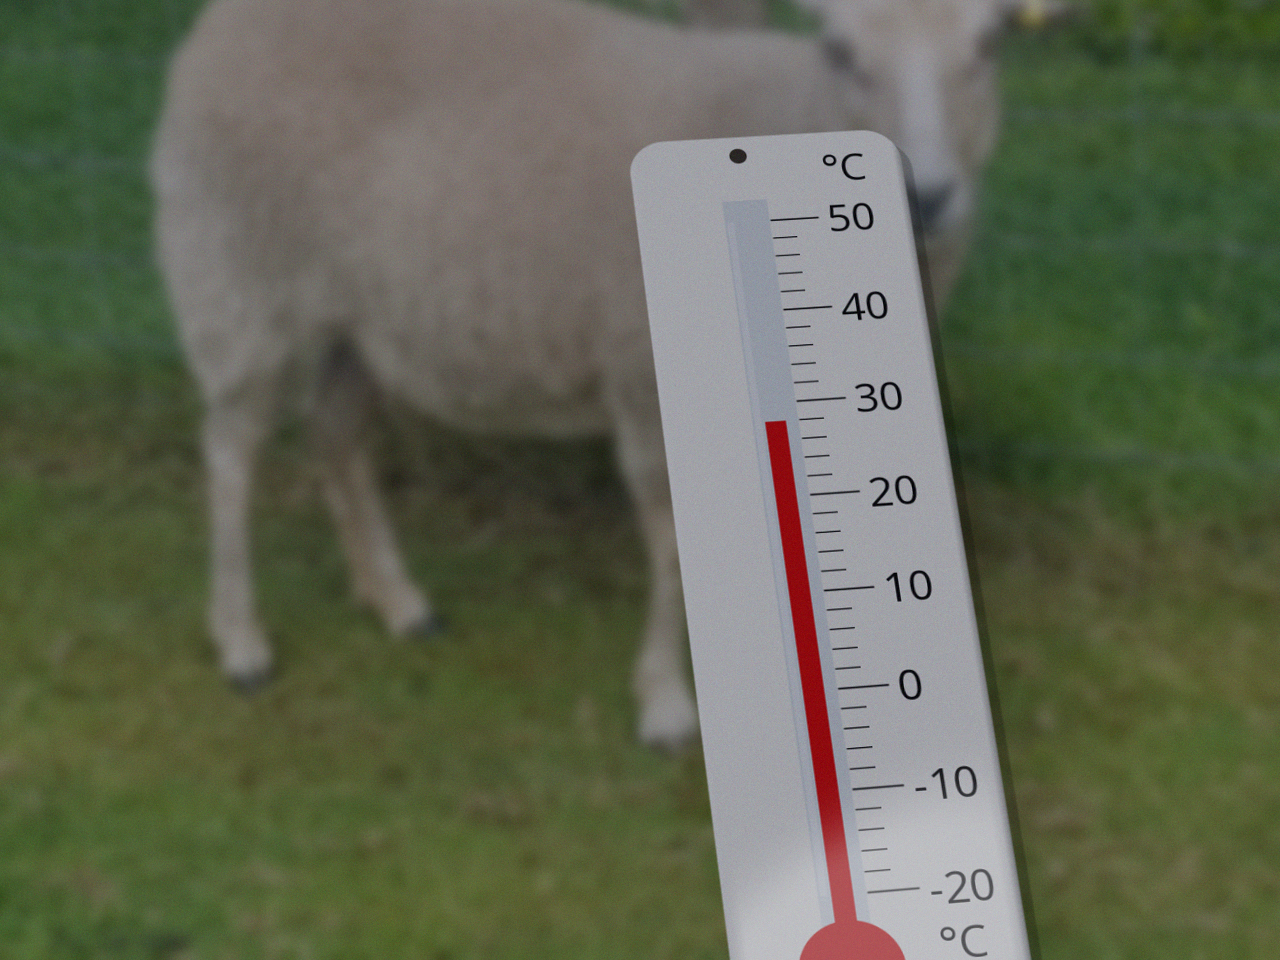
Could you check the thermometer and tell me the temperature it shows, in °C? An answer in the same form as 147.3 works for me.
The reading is 28
